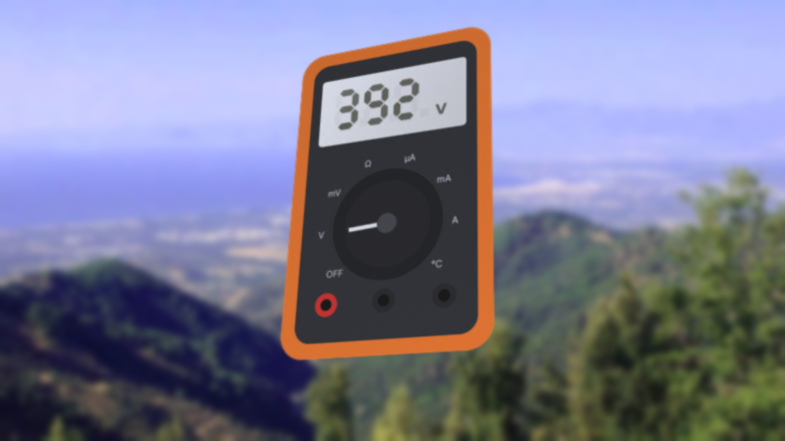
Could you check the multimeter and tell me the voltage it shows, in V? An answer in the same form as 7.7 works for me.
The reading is 392
